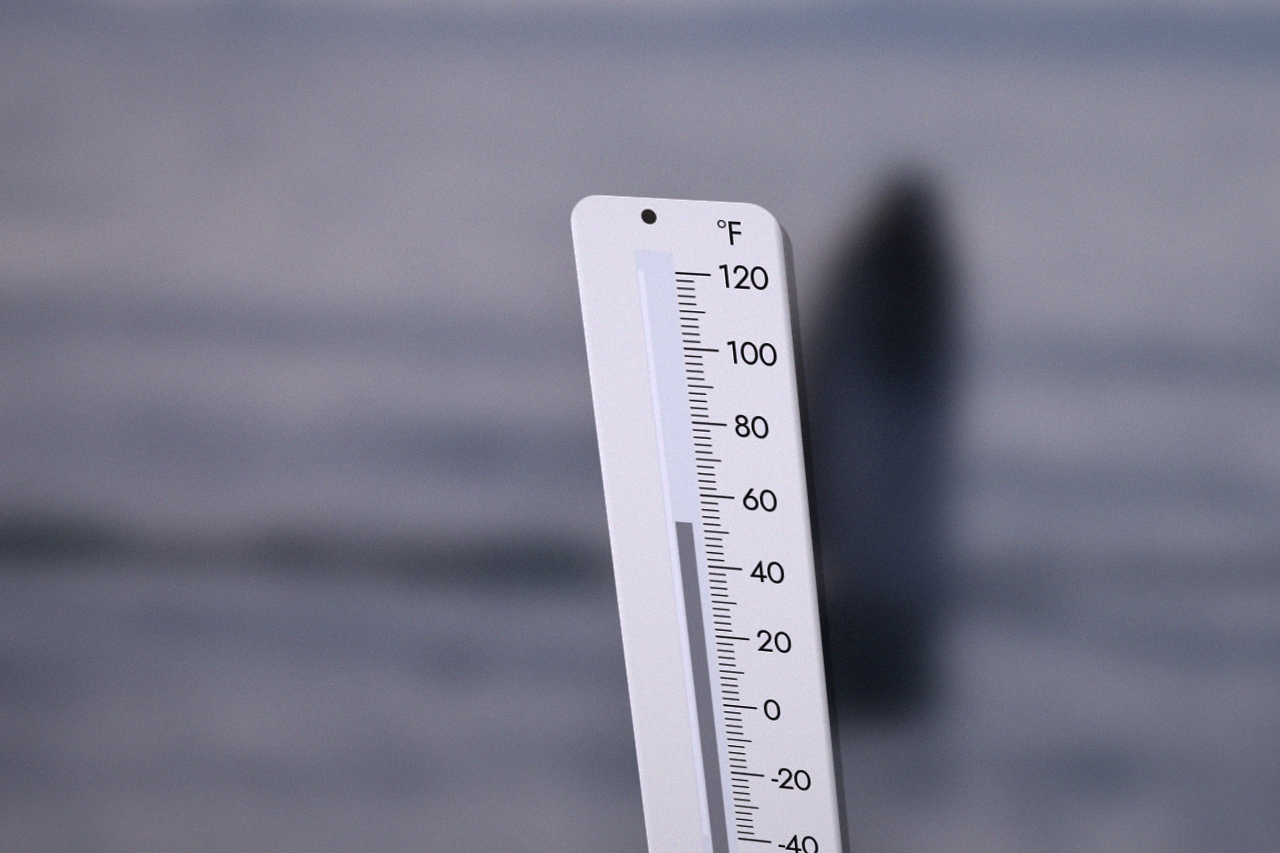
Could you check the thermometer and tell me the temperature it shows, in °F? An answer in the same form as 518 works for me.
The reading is 52
